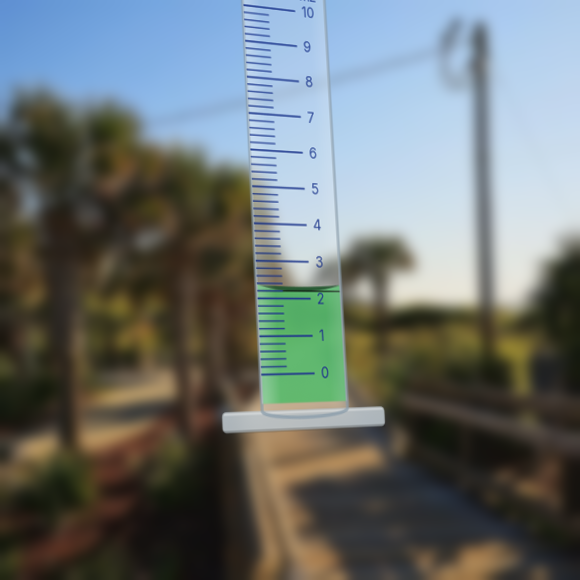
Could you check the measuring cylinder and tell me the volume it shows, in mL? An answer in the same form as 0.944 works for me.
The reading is 2.2
